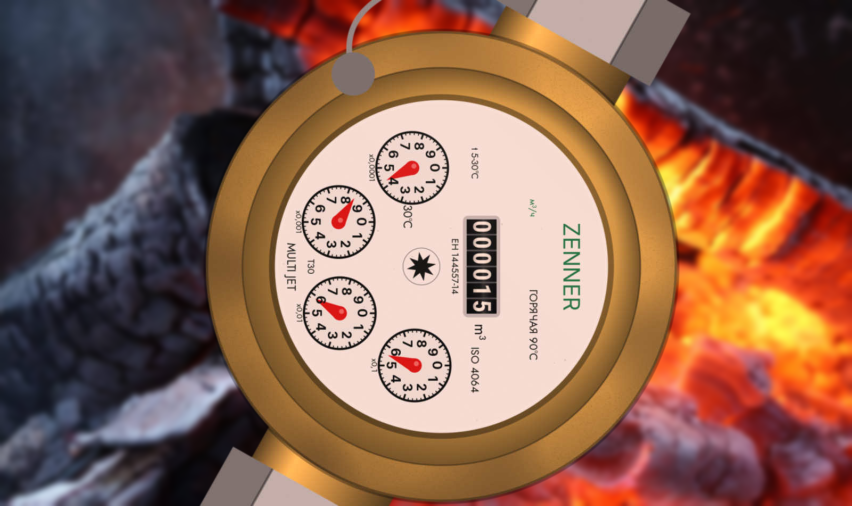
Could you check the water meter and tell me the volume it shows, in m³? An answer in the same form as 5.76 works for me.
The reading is 15.5584
